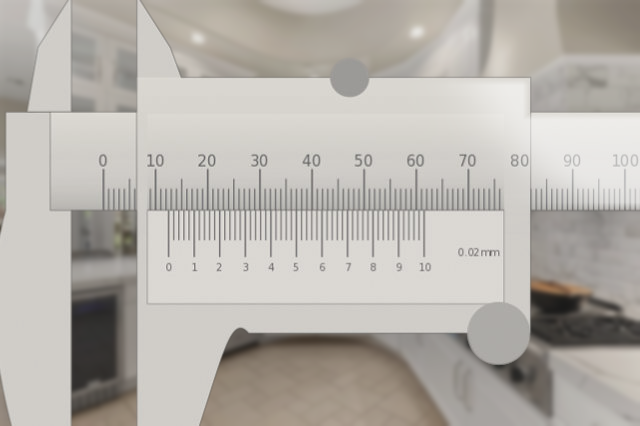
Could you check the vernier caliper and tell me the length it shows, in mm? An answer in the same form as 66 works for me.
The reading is 12.5
